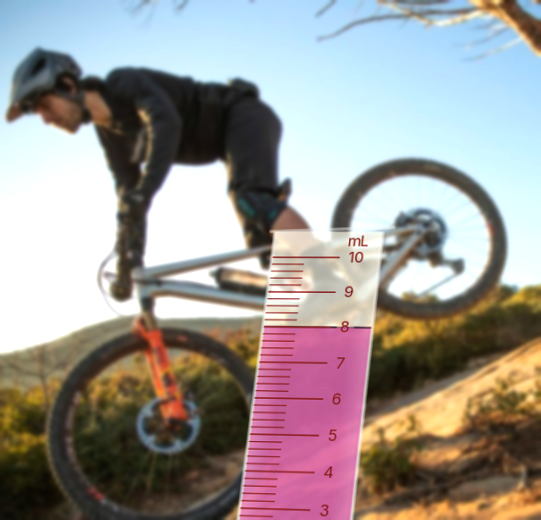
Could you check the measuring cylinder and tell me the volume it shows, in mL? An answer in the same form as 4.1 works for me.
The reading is 8
